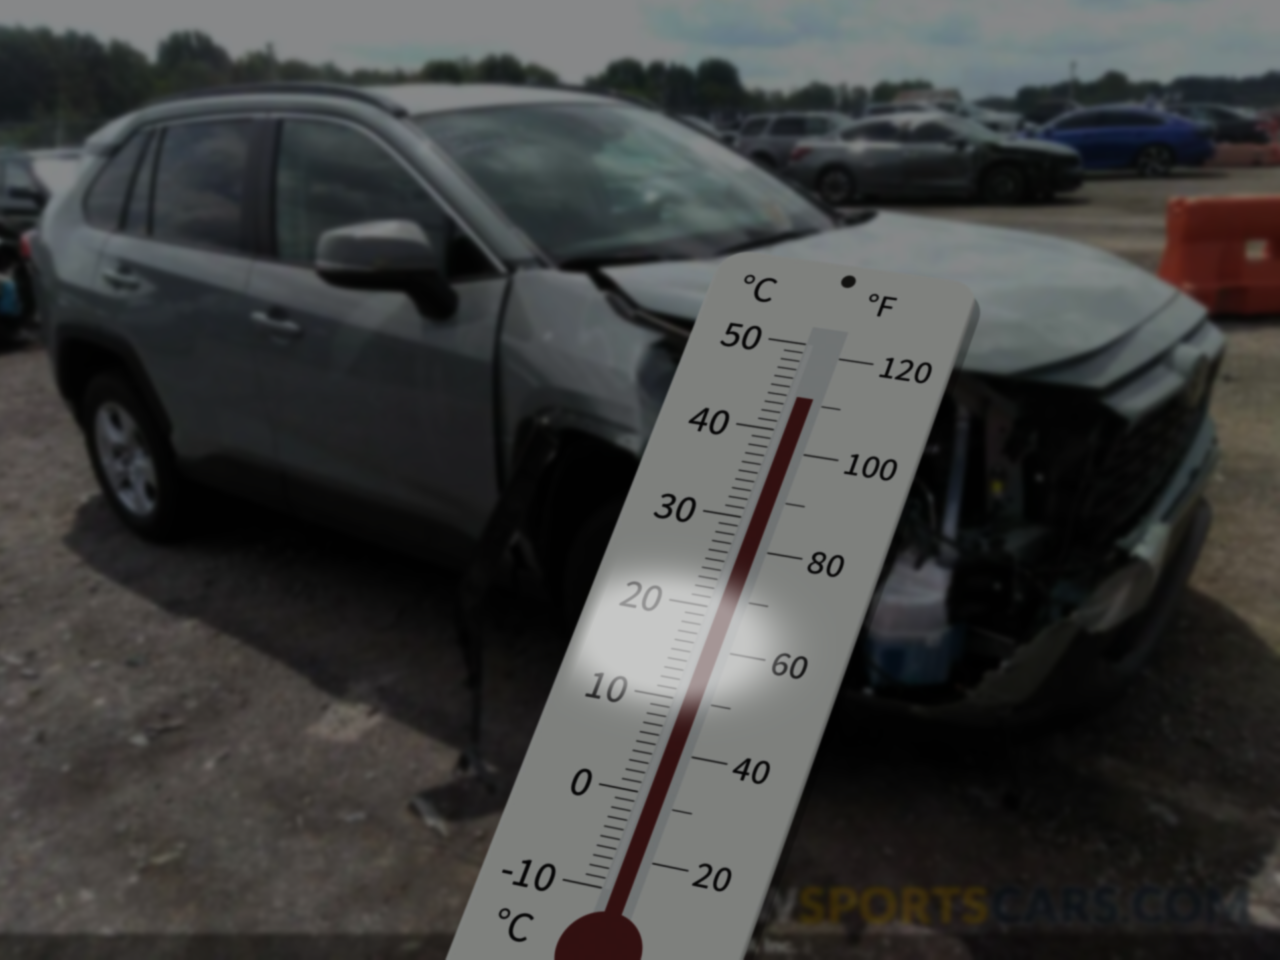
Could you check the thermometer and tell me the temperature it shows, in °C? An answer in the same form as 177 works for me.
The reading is 44
